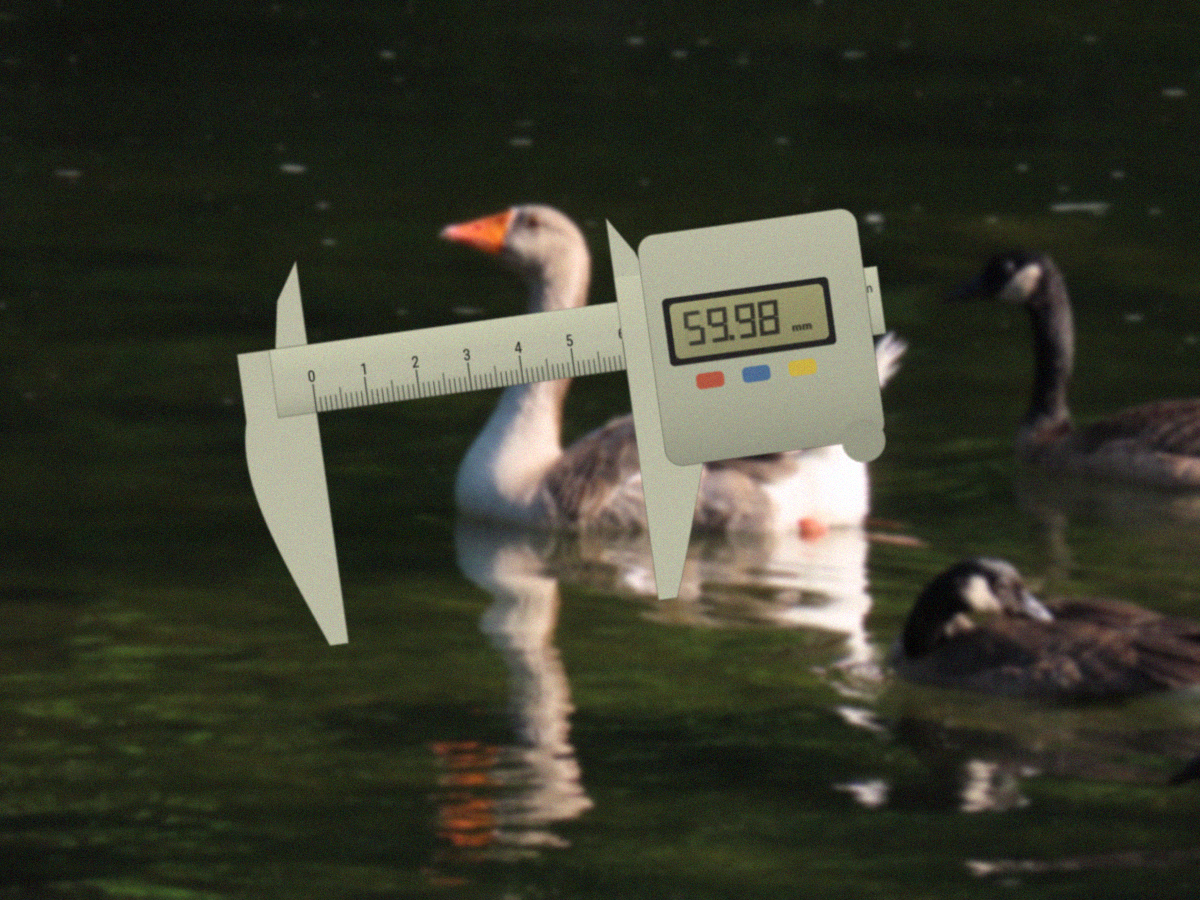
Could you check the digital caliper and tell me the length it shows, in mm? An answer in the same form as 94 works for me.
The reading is 59.98
